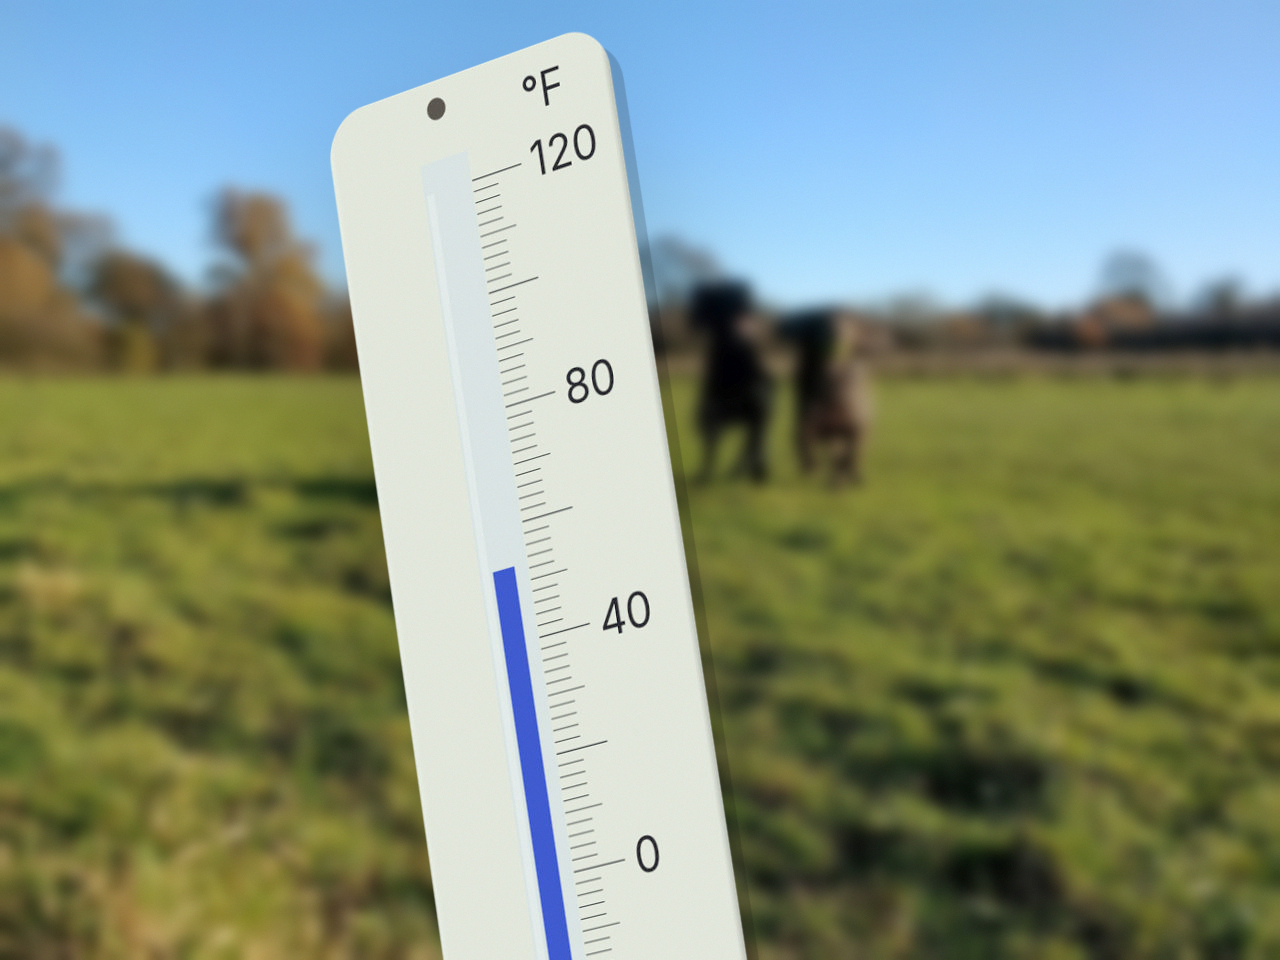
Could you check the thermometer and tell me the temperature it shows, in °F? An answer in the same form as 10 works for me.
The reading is 53
